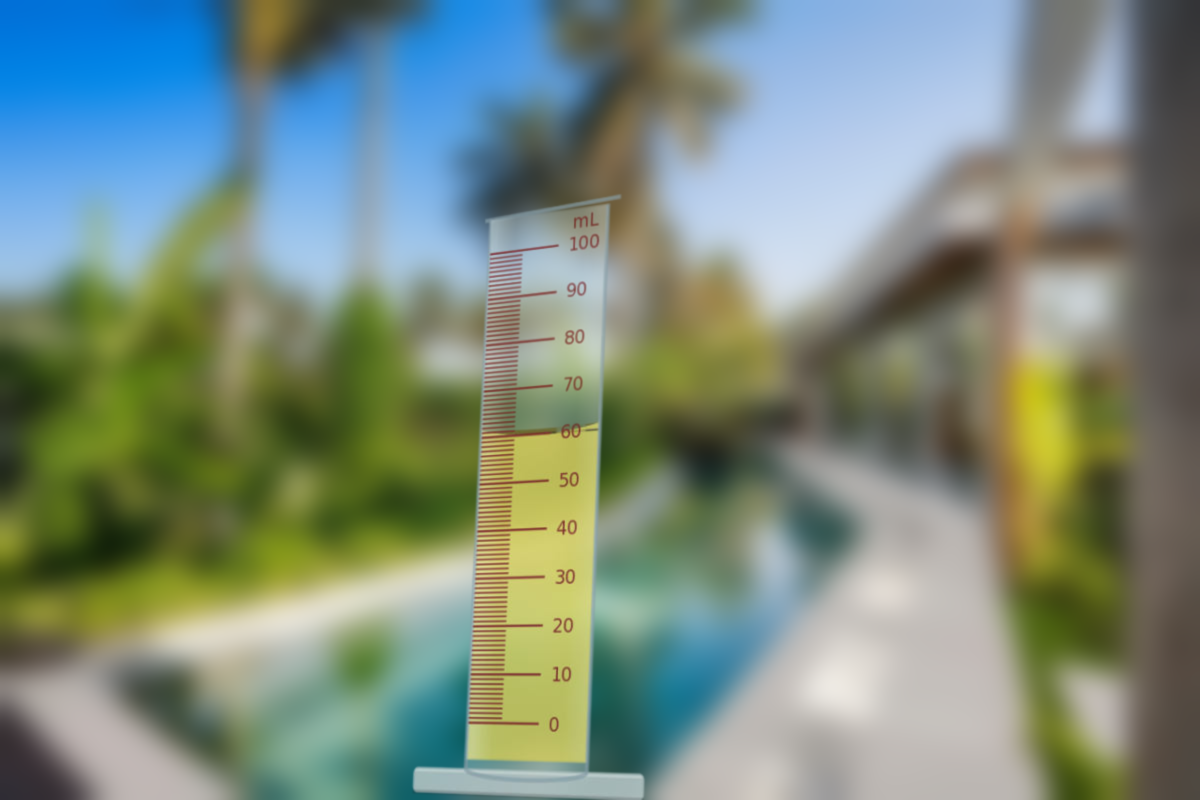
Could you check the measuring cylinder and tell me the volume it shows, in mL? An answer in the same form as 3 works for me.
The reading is 60
